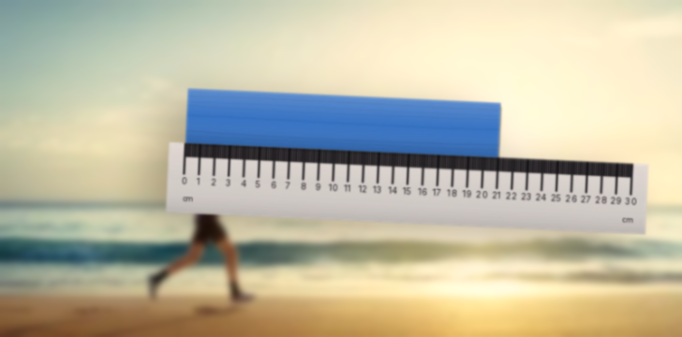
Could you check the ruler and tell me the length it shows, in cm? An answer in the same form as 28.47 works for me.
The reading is 21
